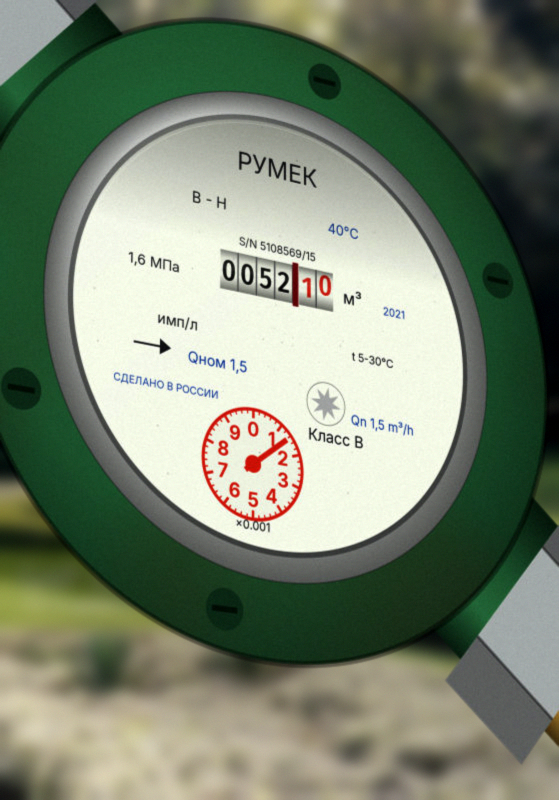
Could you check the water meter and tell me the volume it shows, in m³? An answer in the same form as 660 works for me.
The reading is 52.101
